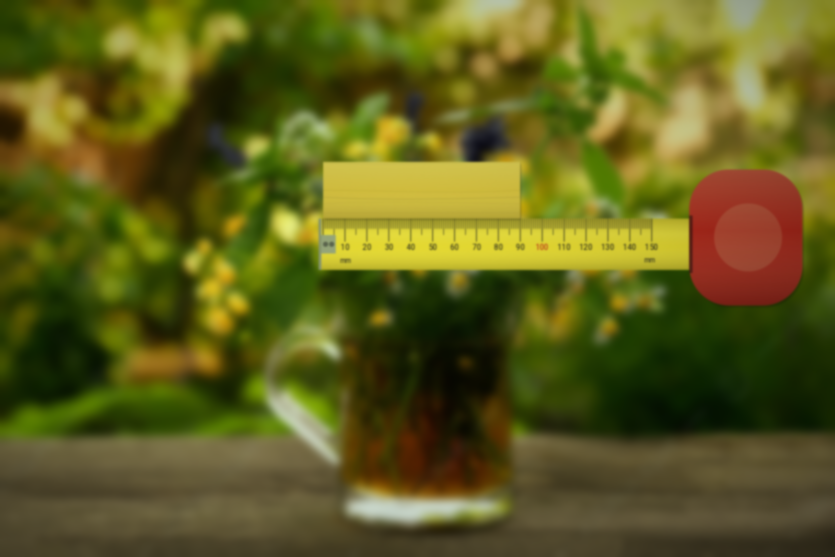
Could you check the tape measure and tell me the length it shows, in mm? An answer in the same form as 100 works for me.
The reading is 90
